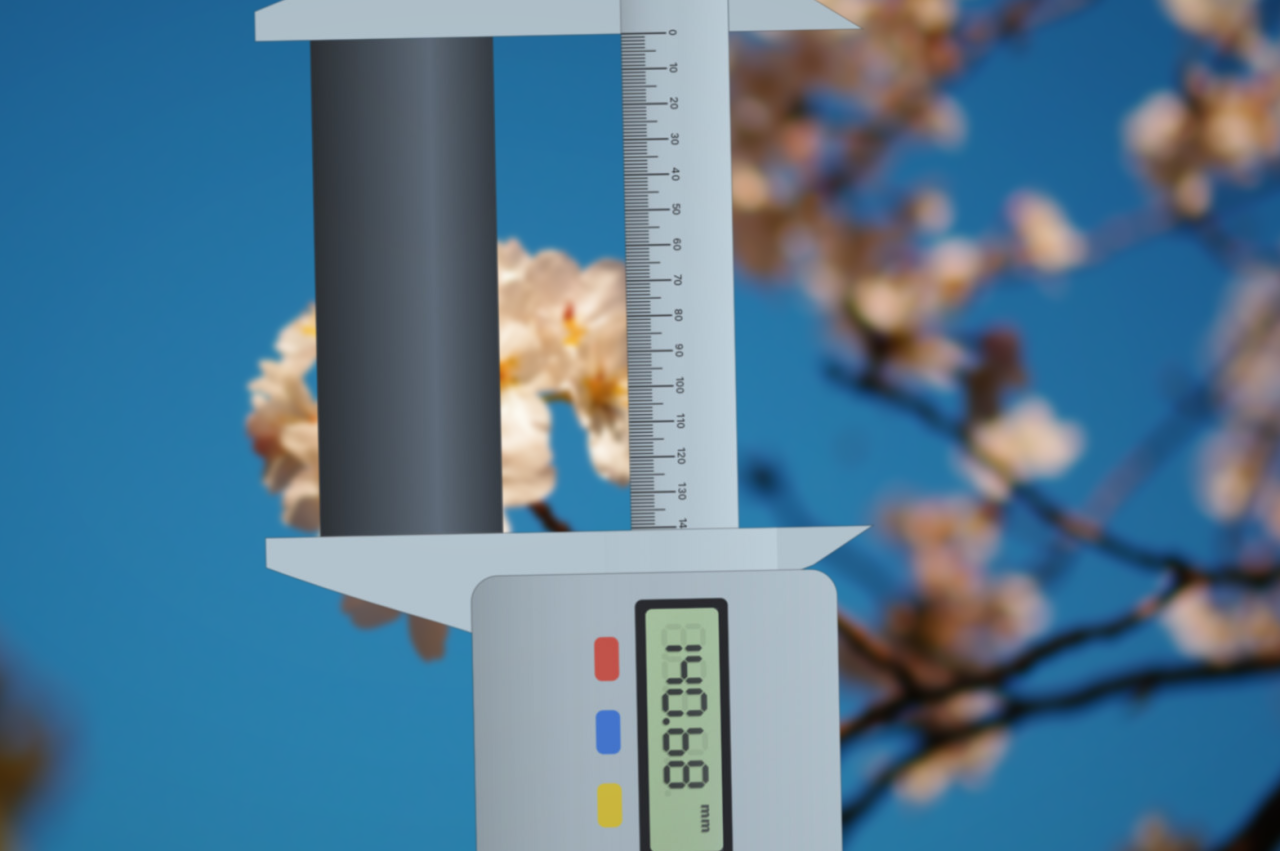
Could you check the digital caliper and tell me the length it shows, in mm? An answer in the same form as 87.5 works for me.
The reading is 140.68
